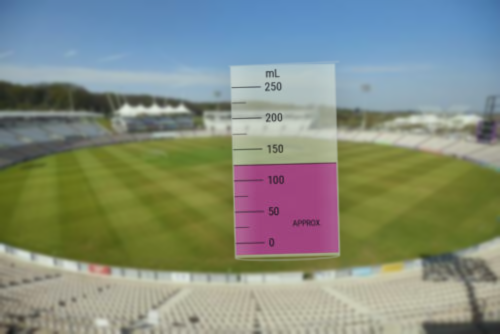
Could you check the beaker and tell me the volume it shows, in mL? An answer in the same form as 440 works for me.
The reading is 125
